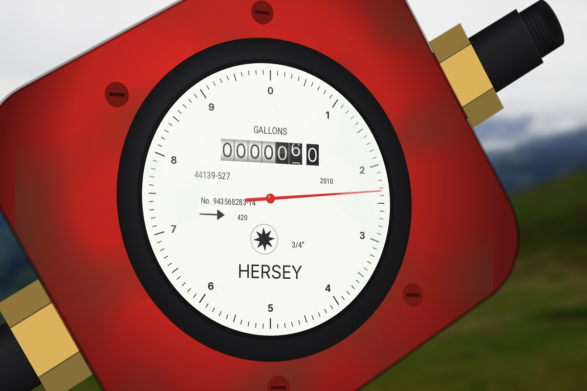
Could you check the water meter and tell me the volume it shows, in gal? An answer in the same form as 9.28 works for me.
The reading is 62.3
